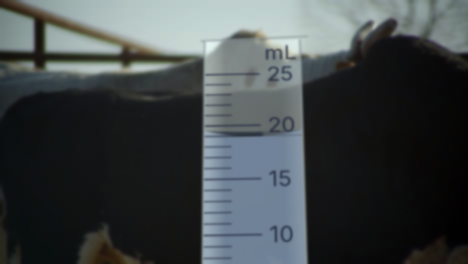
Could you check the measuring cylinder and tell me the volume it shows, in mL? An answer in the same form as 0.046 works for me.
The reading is 19
